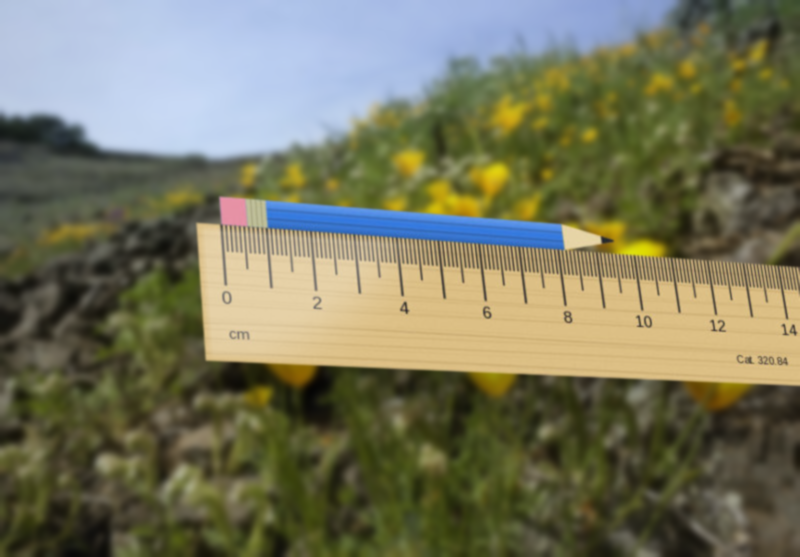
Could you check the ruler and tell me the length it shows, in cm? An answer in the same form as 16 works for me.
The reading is 9.5
